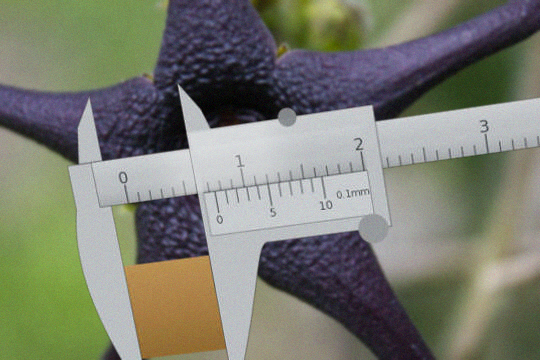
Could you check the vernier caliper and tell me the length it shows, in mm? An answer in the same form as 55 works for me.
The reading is 7.5
